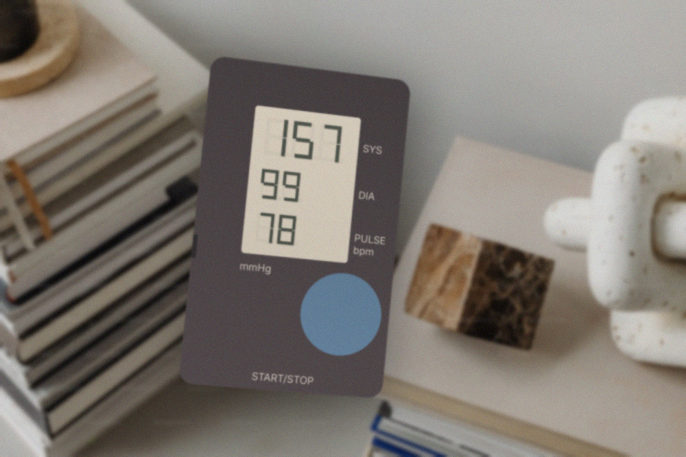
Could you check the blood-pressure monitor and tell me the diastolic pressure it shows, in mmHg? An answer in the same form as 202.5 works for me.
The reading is 99
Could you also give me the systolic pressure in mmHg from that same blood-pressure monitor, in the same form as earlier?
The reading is 157
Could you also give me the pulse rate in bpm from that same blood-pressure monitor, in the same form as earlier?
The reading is 78
